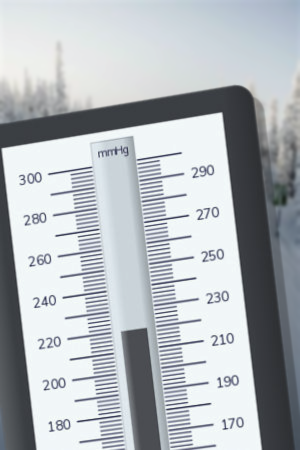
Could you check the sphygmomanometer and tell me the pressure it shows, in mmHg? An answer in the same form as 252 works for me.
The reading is 220
